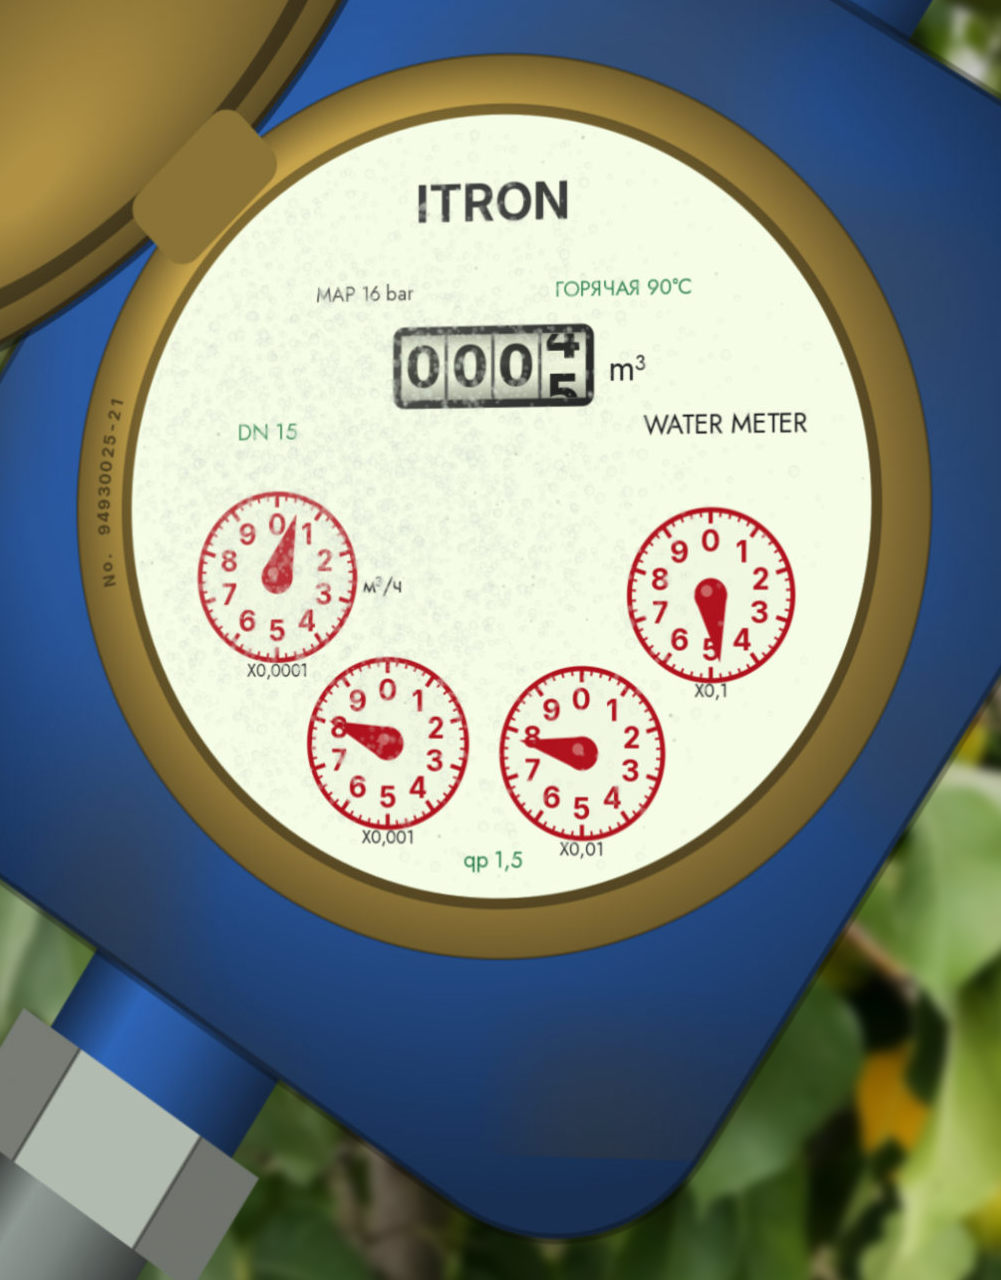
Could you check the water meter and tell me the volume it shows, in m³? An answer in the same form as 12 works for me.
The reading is 4.4780
